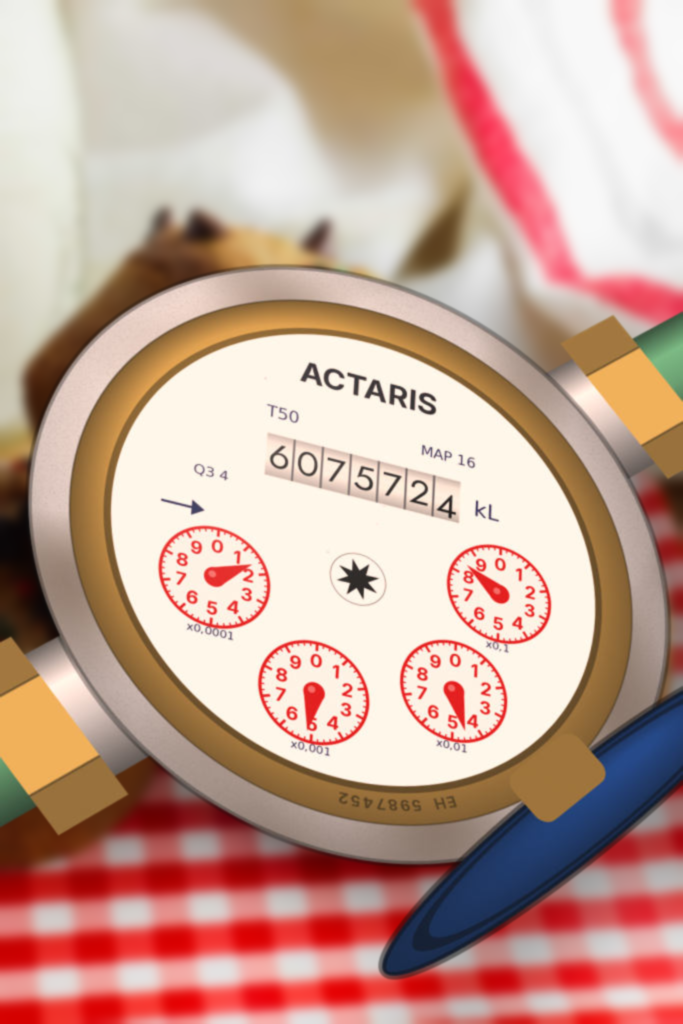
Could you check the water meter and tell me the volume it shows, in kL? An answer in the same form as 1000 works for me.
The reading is 6075723.8451
